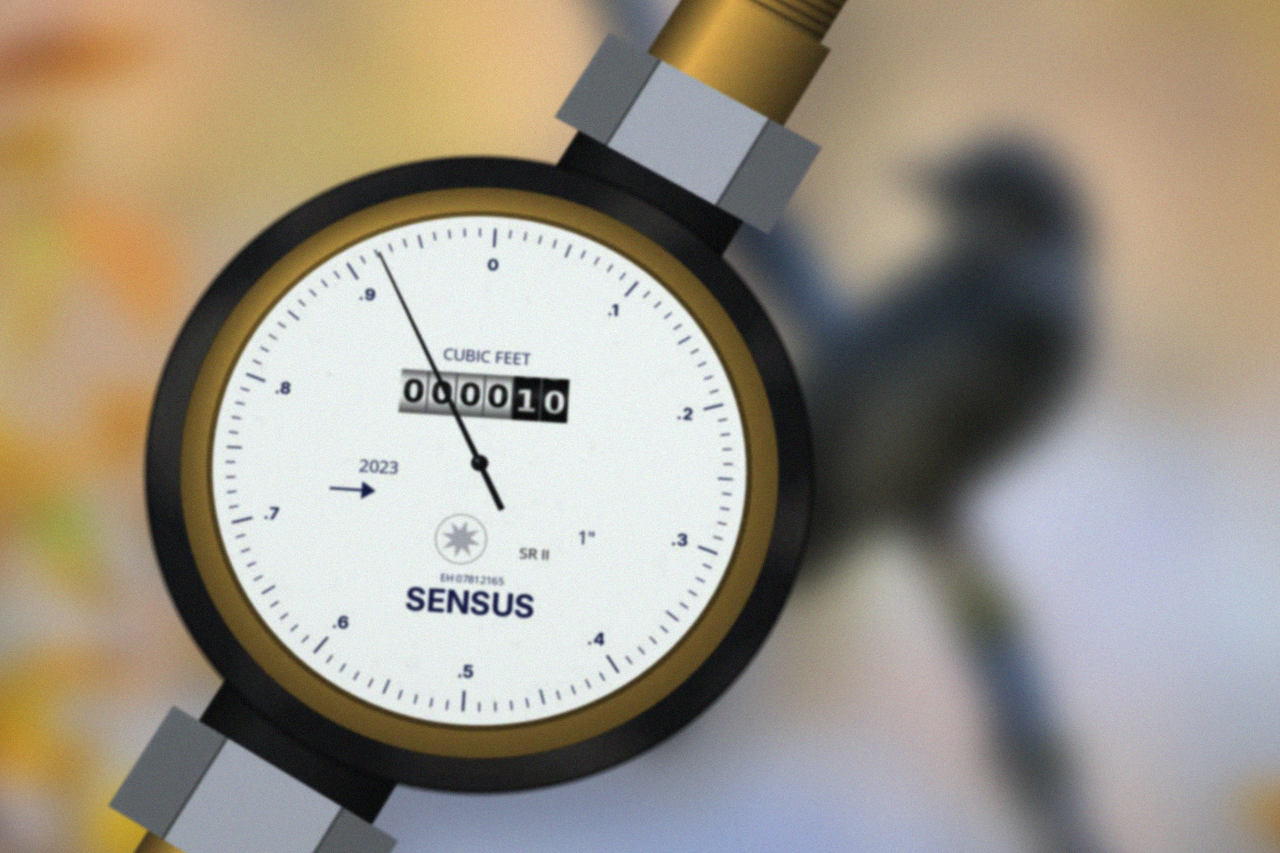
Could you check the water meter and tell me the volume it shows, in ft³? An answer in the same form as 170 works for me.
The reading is 9.92
